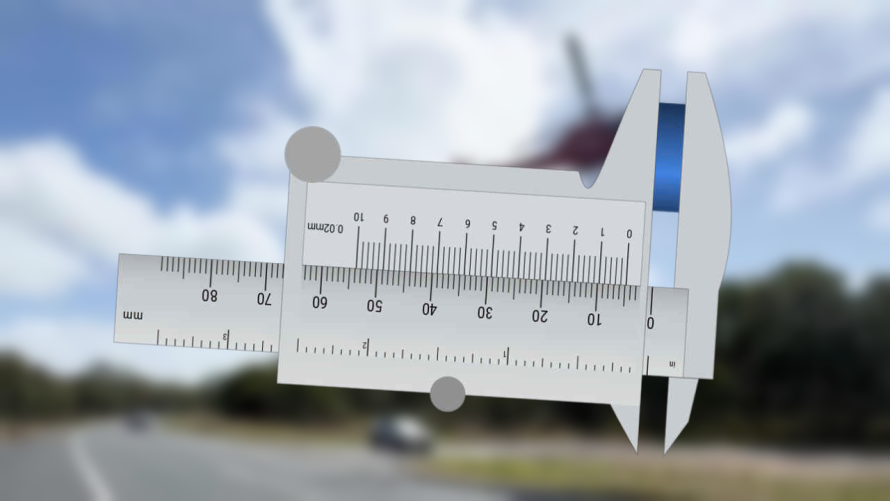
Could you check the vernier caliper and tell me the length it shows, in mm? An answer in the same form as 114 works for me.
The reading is 4.8
